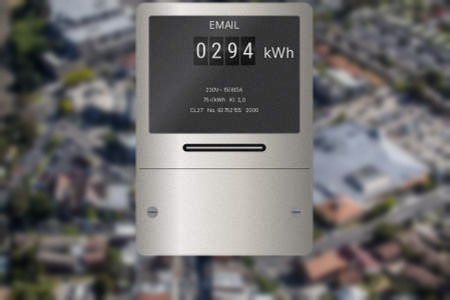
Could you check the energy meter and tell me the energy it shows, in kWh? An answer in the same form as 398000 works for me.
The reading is 294
